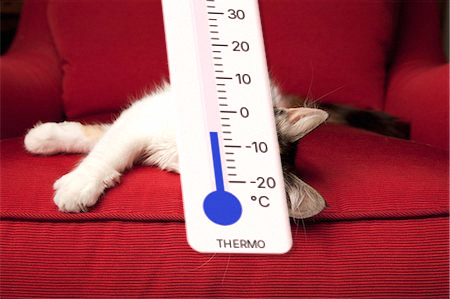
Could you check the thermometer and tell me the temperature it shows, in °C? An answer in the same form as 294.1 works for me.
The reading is -6
